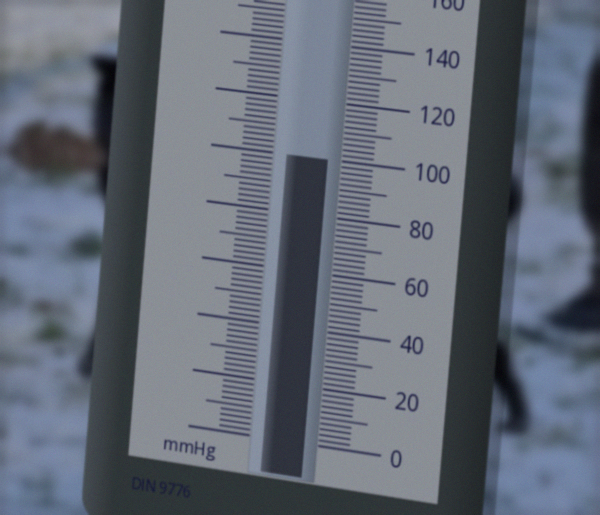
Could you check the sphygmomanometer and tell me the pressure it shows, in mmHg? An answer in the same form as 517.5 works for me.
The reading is 100
